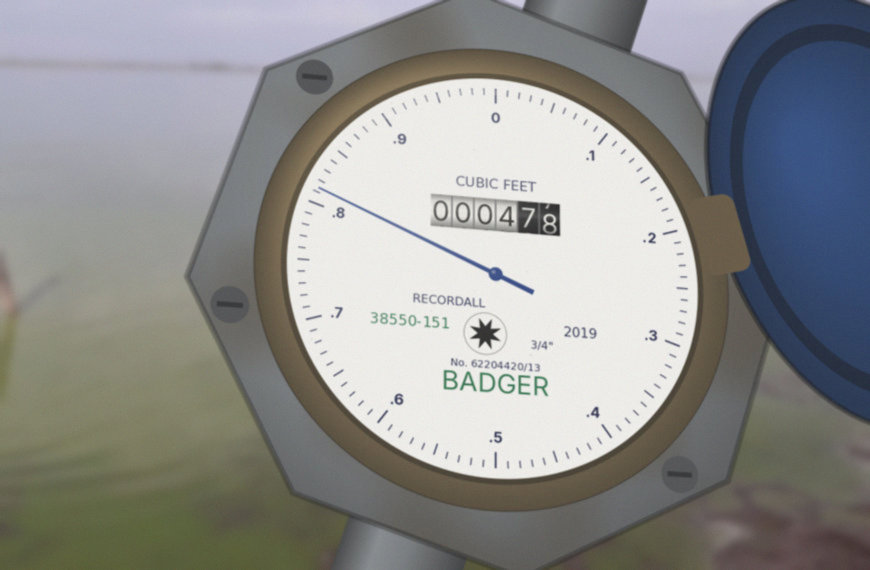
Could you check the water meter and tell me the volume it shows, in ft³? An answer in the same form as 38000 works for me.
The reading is 477.81
